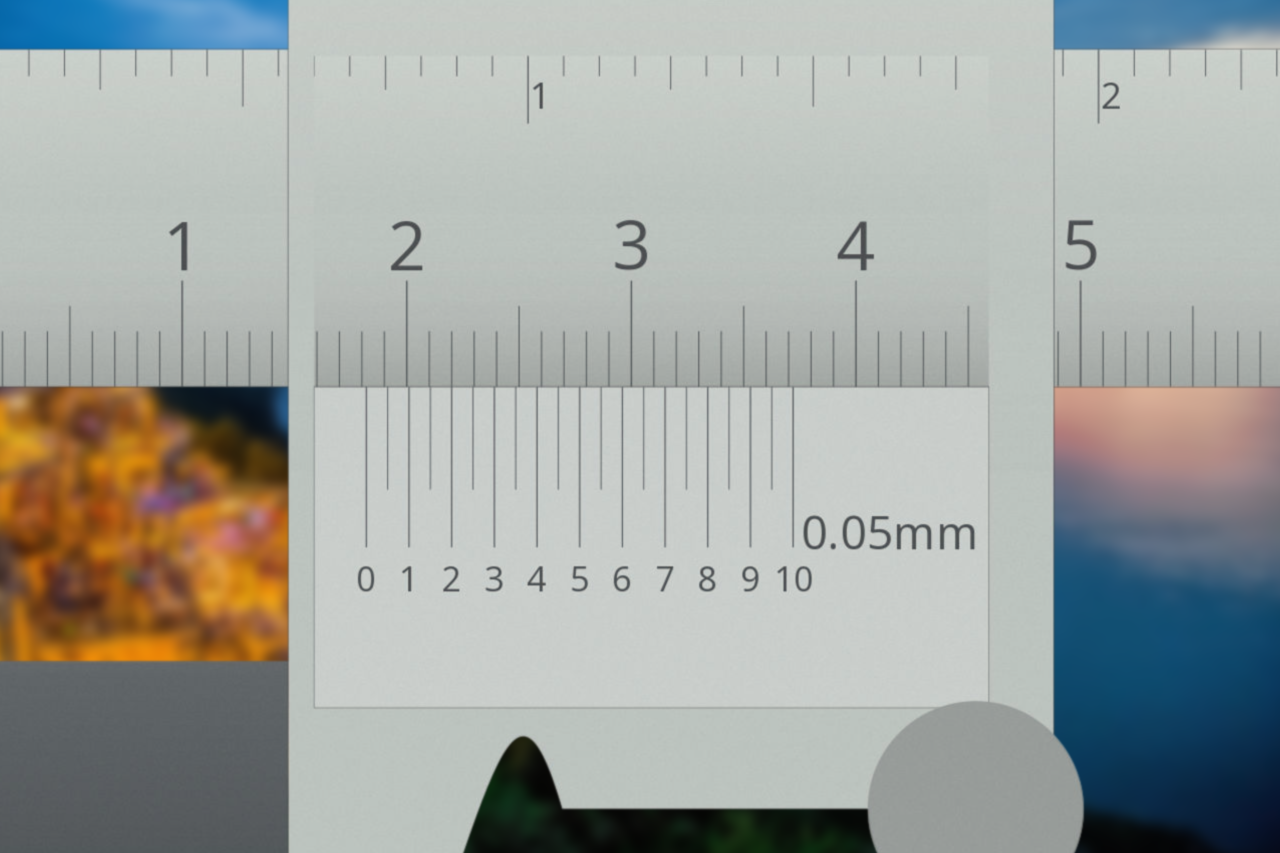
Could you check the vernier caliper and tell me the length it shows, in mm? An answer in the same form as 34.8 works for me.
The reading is 18.2
